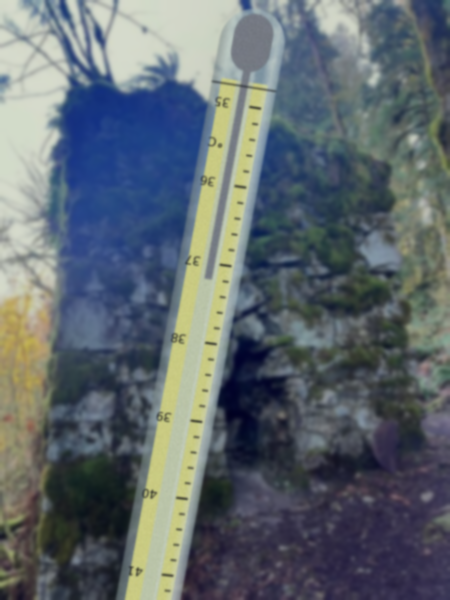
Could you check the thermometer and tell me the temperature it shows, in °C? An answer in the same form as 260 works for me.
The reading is 37.2
